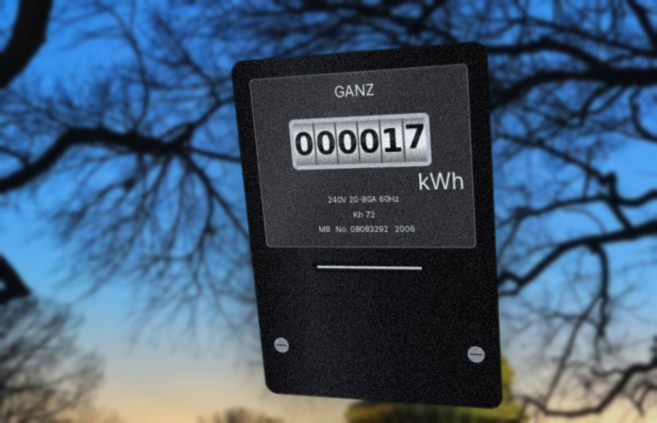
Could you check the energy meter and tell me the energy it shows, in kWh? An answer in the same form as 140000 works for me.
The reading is 17
